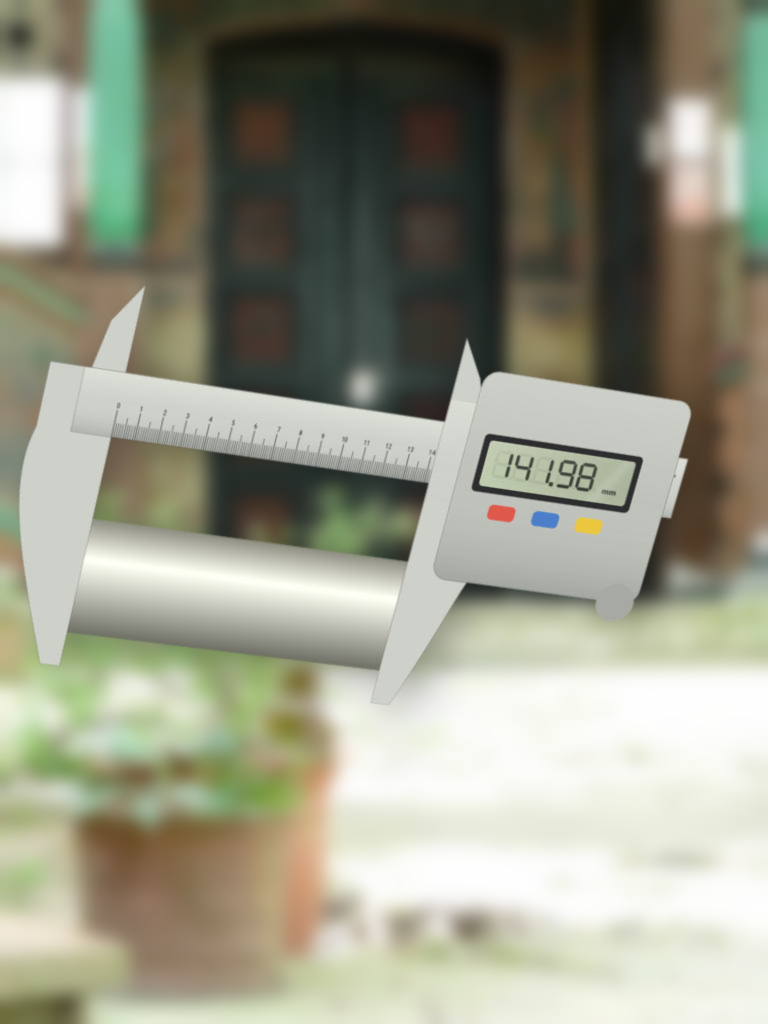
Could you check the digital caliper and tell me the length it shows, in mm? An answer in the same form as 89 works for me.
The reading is 141.98
